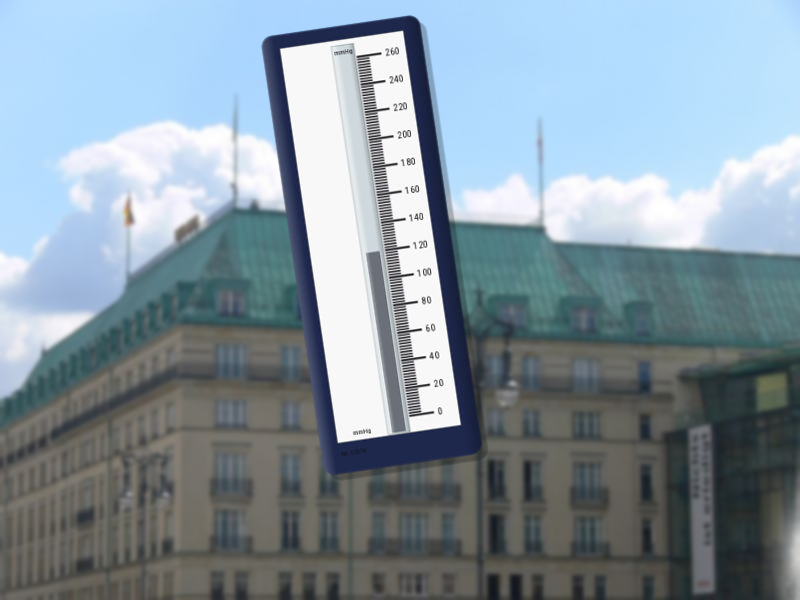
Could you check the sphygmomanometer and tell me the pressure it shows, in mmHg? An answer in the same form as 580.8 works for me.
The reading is 120
